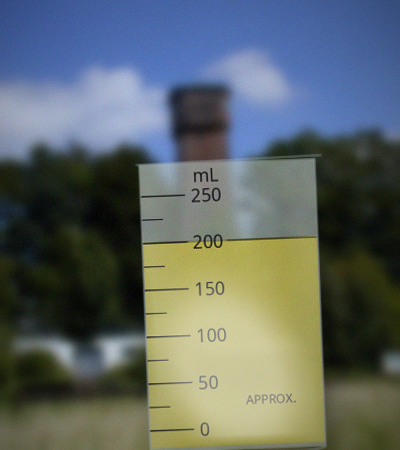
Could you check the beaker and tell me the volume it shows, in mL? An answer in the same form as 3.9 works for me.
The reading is 200
